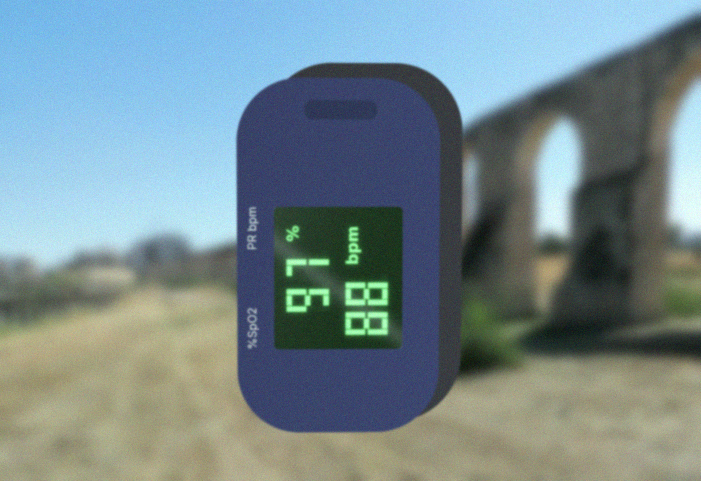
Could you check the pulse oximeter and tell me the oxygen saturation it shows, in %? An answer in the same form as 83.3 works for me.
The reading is 97
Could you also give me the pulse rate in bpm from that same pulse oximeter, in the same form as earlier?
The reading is 88
